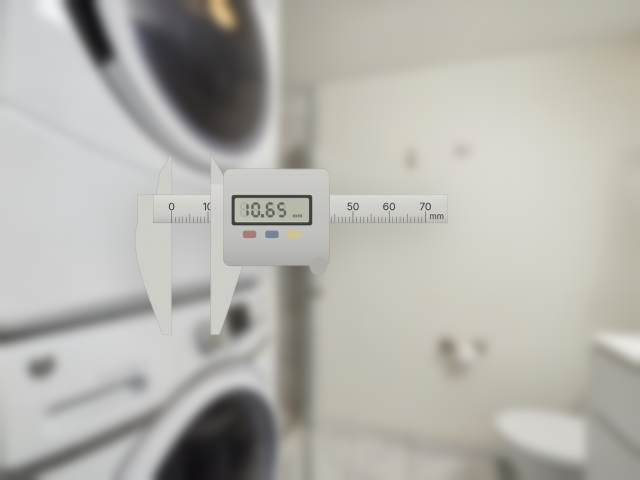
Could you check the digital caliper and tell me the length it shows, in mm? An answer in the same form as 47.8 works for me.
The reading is 10.65
